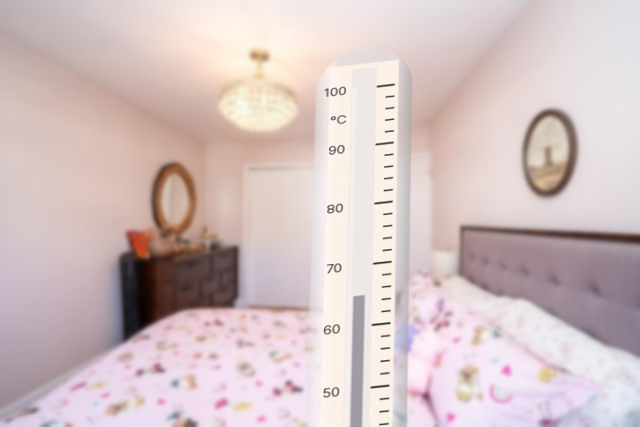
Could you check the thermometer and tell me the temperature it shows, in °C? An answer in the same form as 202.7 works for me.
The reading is 65
